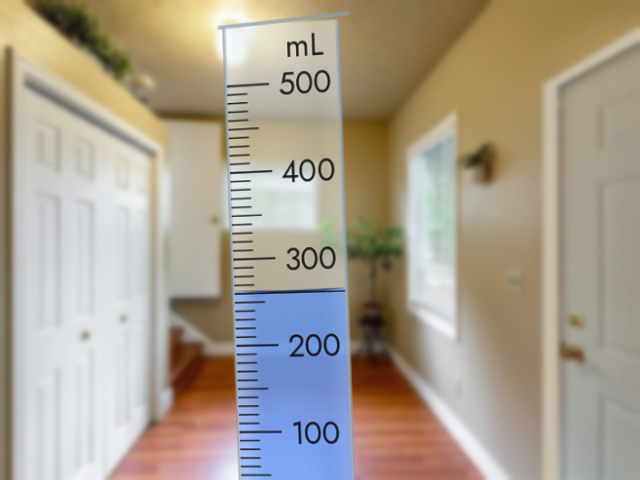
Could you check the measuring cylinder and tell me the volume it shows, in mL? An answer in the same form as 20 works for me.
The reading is 260
